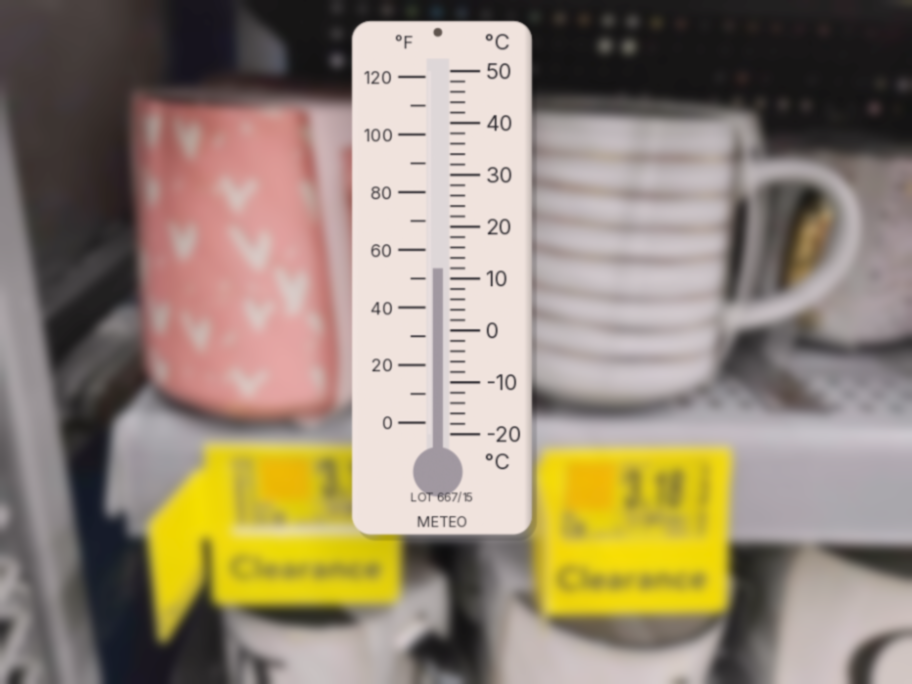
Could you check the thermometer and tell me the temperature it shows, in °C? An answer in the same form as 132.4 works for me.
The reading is 12
